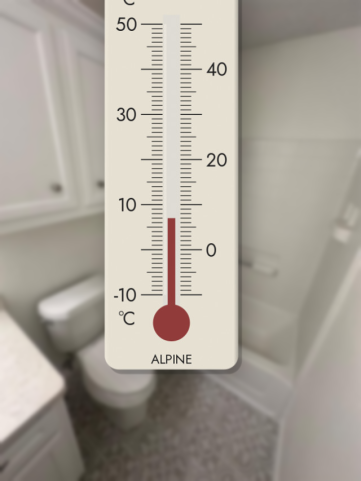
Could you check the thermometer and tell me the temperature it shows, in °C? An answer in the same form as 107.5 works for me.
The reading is 7
